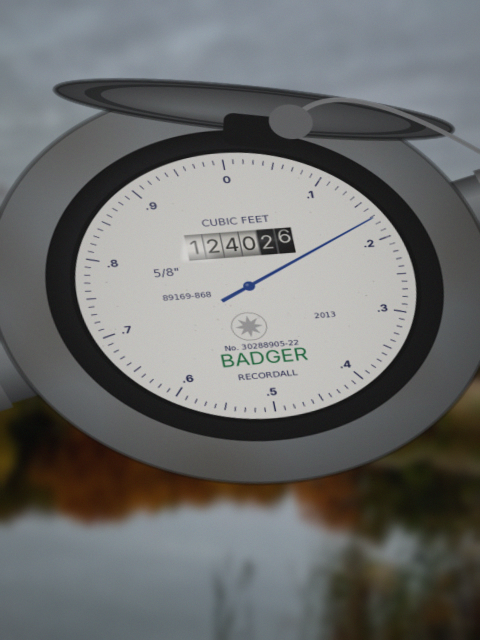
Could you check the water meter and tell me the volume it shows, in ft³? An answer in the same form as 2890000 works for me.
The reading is 124026.17
